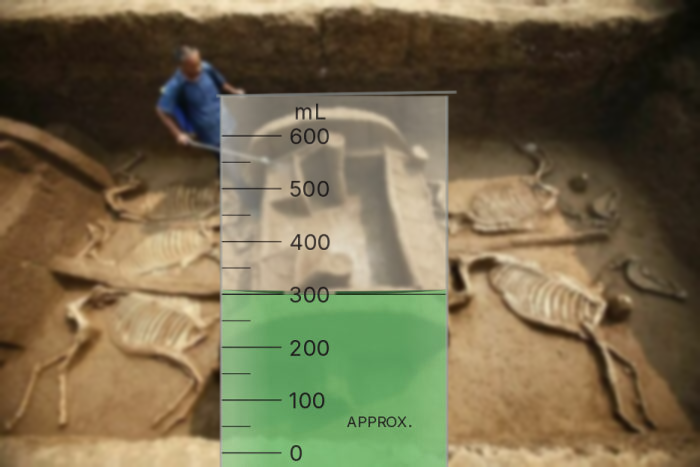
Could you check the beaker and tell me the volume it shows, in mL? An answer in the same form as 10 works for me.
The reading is 300
